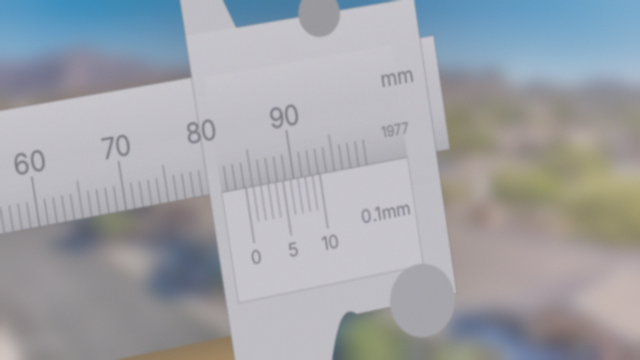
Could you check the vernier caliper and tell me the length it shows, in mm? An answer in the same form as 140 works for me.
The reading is 84.2
